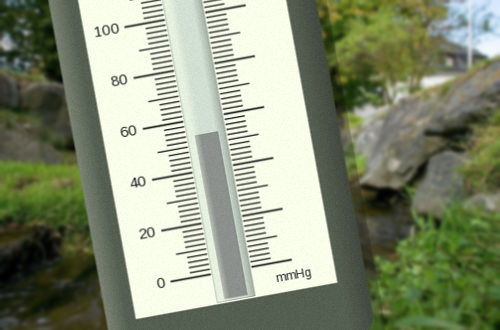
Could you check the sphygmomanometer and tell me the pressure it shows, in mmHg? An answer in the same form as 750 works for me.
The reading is 54
